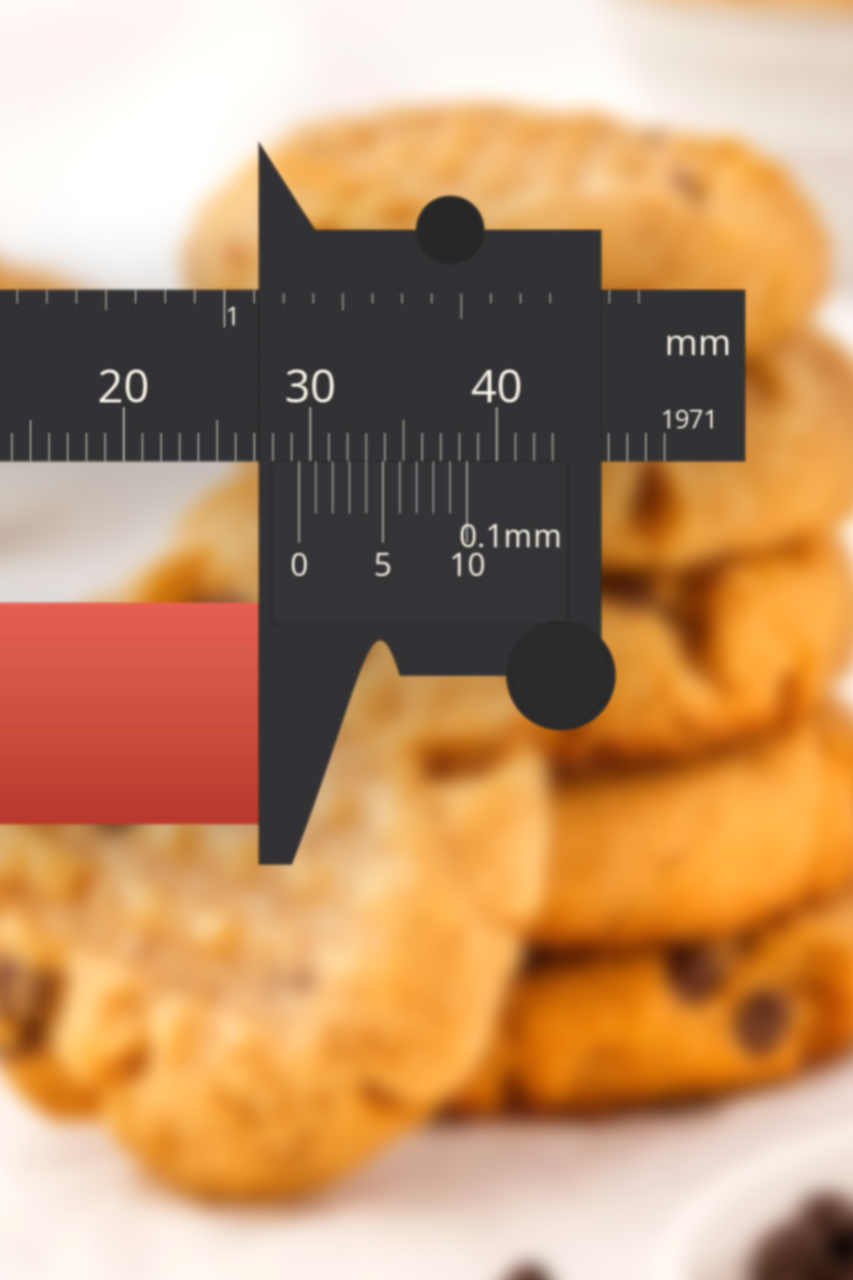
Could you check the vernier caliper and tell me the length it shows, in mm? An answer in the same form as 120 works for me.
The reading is 29.4
